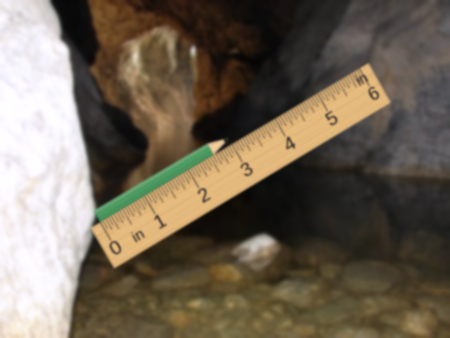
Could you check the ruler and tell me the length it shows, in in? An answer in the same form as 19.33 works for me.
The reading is 3
